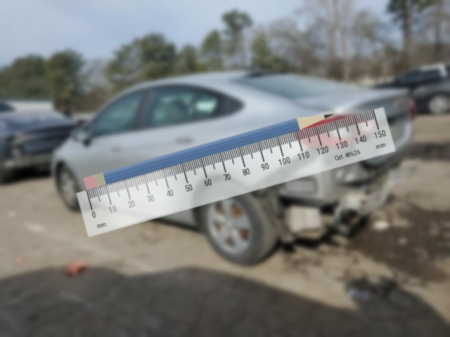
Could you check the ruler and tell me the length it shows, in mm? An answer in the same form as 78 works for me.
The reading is 130
